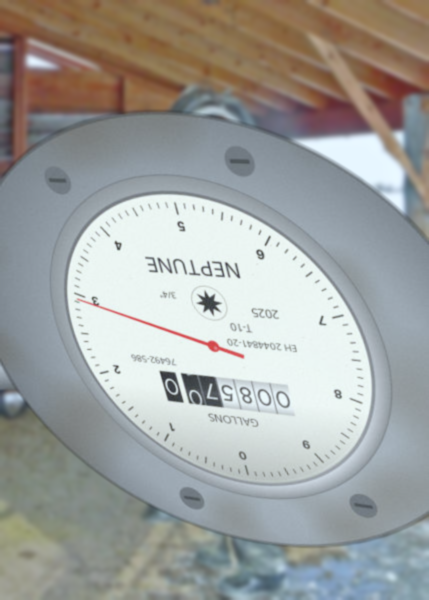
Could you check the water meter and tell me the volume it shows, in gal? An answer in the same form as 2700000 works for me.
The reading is 85702.9
